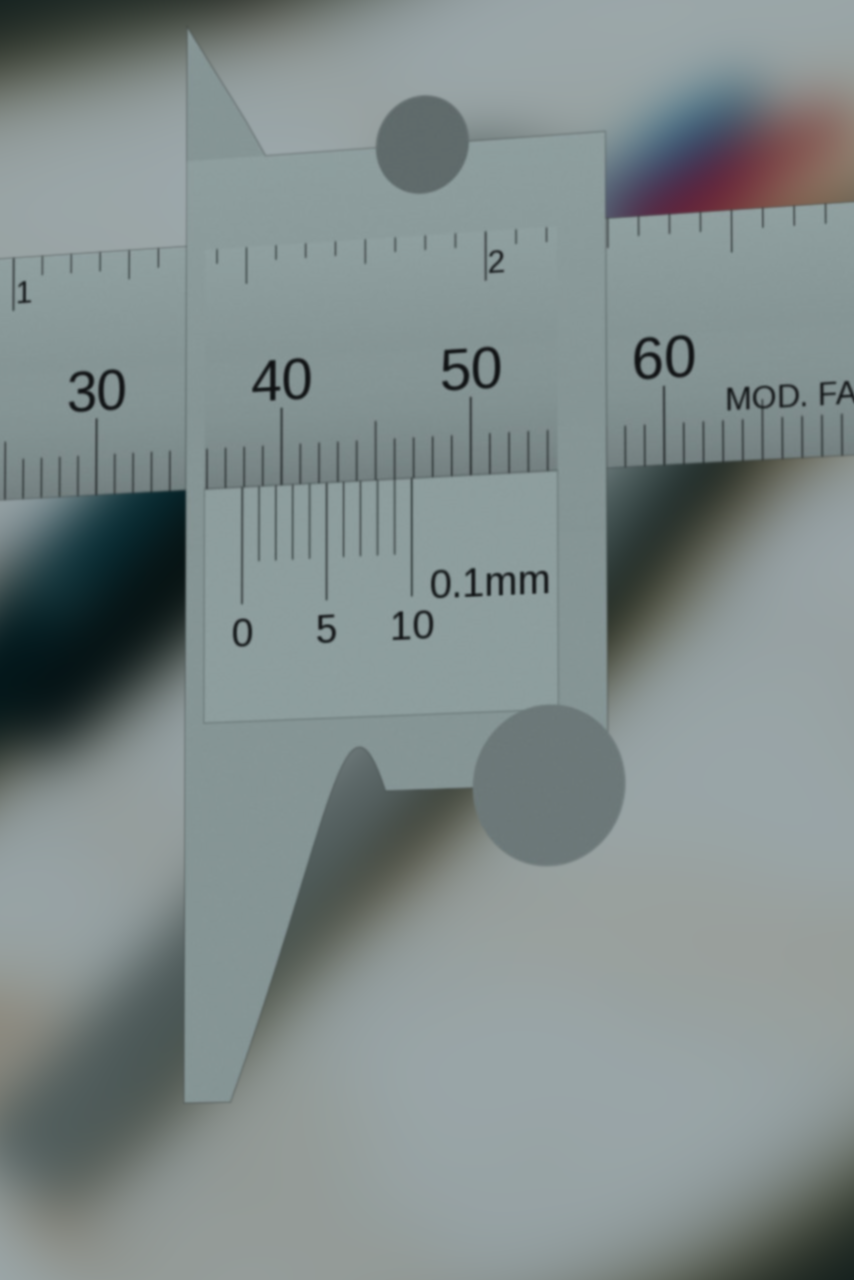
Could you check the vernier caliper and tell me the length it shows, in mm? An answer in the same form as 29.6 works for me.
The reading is 37.9
